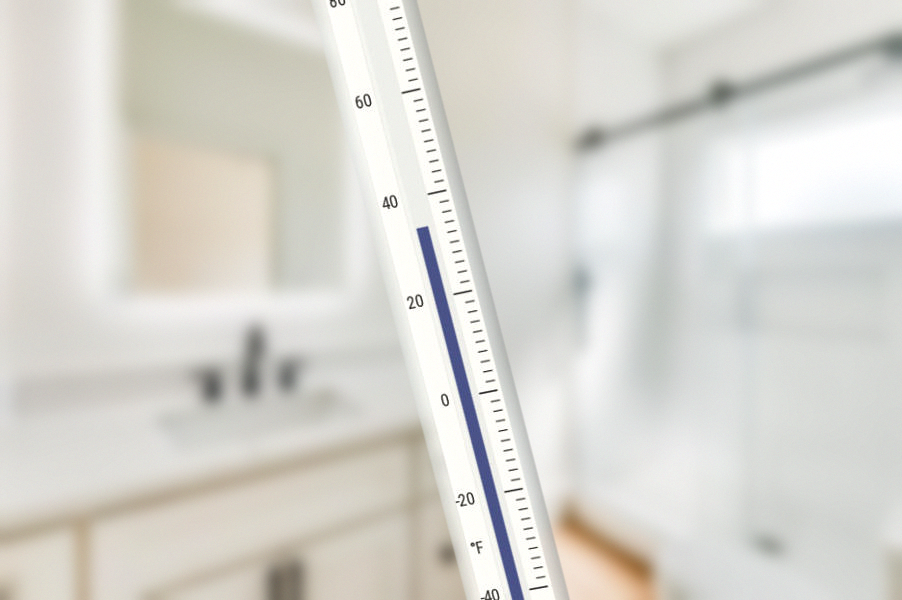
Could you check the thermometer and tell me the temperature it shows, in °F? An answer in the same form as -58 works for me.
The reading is 34
